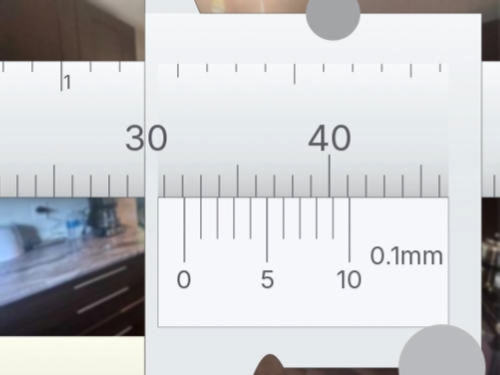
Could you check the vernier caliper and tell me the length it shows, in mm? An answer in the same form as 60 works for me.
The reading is 32.1
